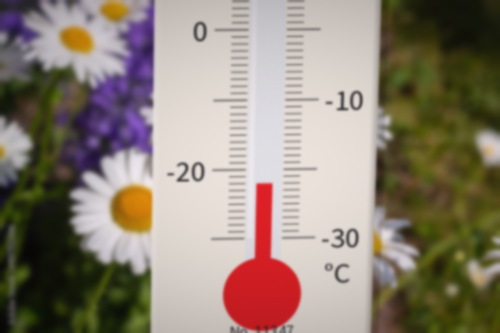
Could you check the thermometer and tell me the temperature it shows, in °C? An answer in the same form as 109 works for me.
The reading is -22
